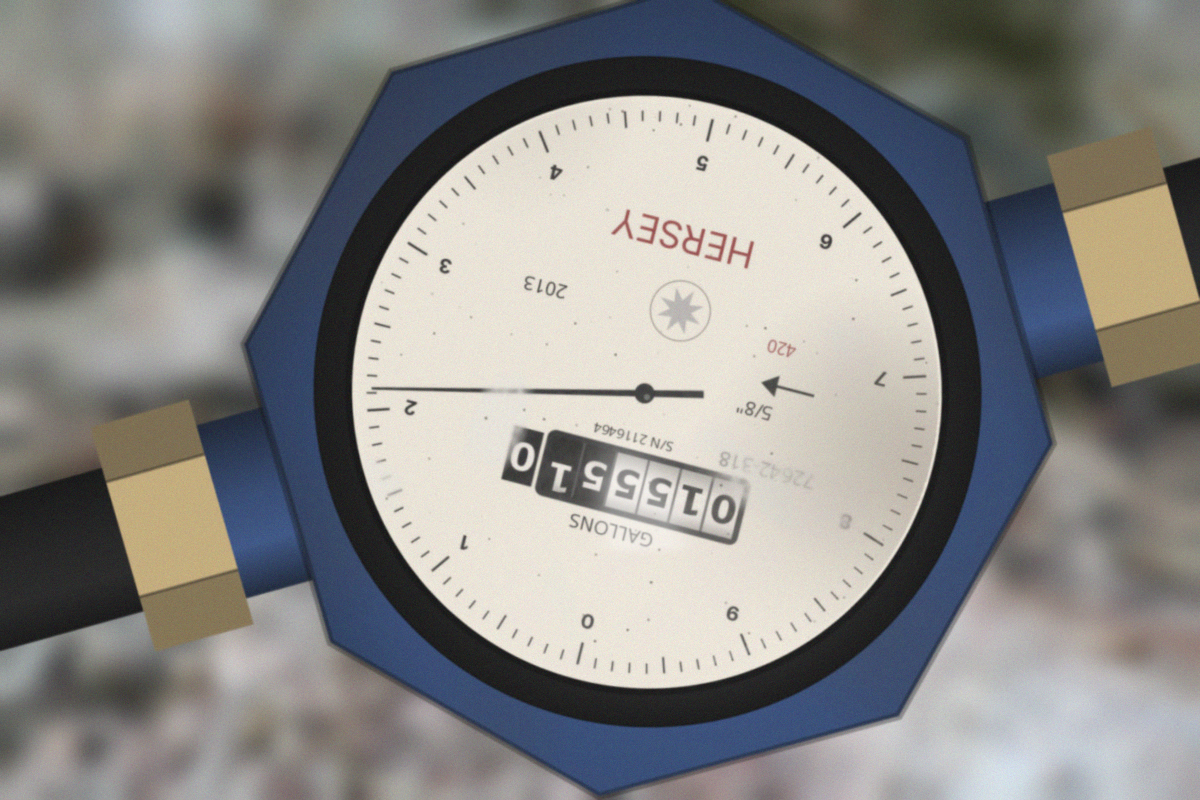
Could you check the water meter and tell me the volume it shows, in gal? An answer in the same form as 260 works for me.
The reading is 155512.1
